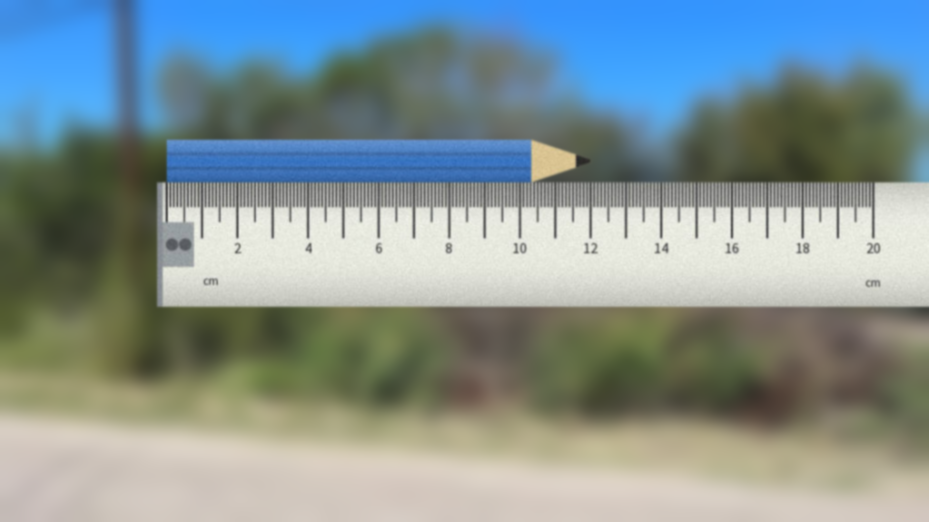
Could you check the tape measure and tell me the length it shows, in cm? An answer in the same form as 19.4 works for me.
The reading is 12
